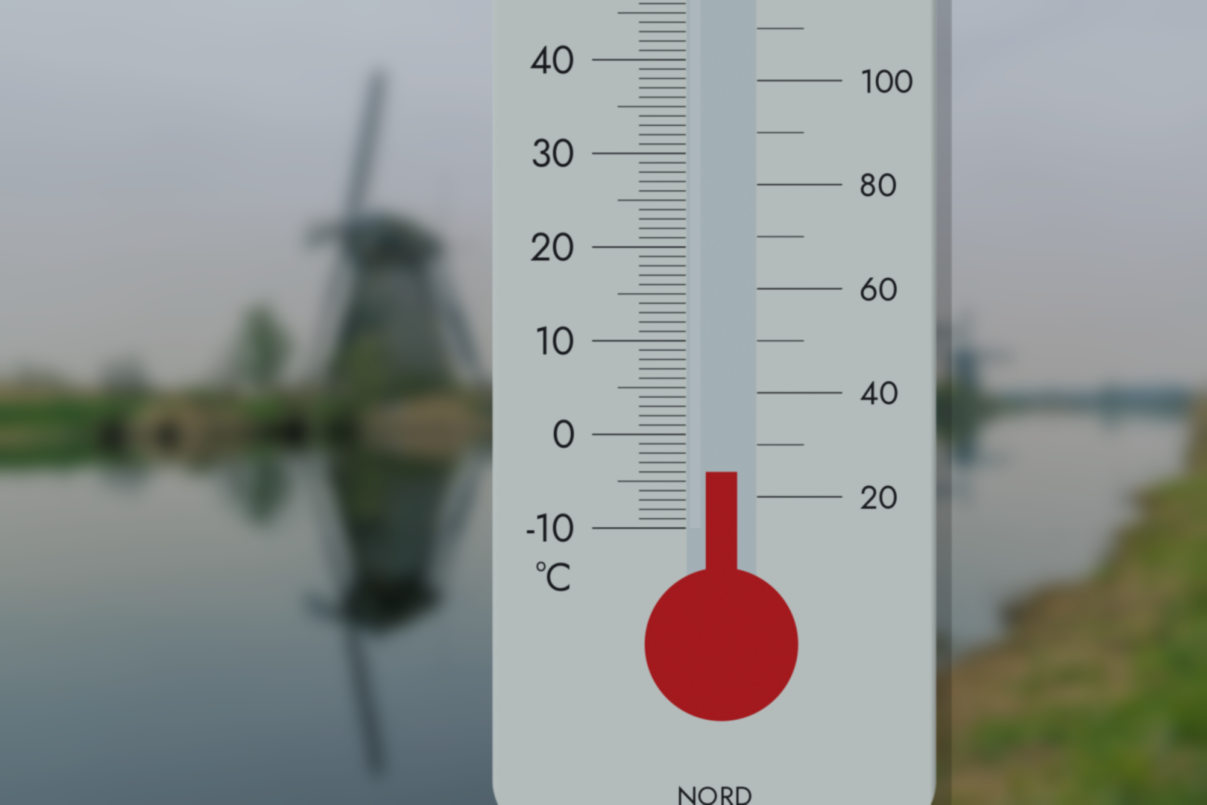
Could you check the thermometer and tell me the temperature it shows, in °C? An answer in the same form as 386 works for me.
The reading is -4
